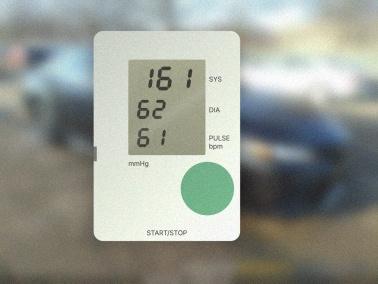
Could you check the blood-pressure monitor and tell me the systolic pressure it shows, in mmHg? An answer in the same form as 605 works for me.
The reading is 161
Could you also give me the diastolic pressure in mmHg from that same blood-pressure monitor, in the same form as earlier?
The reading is 62
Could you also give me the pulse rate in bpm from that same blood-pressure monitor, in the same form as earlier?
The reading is 61
